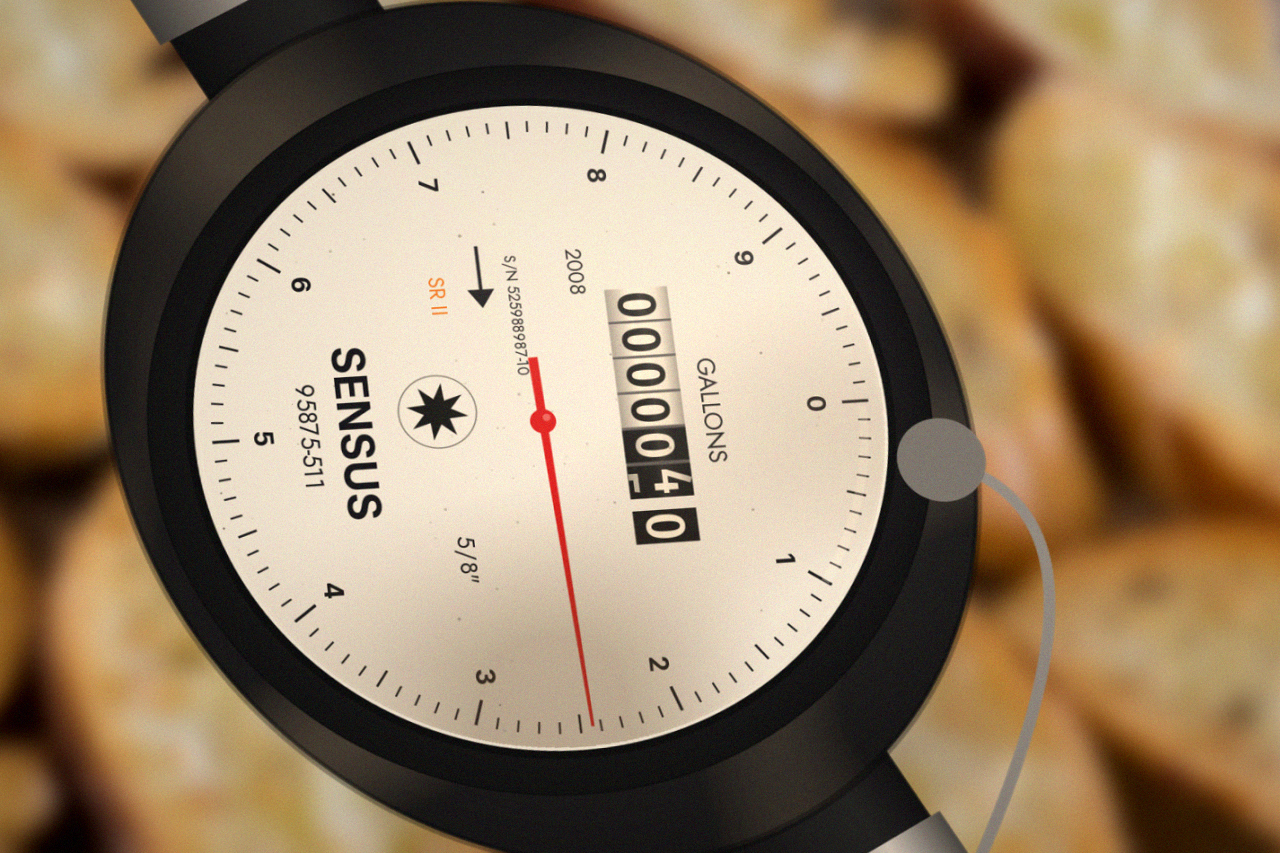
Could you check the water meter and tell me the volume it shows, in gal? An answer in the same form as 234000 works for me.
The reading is 42.4
